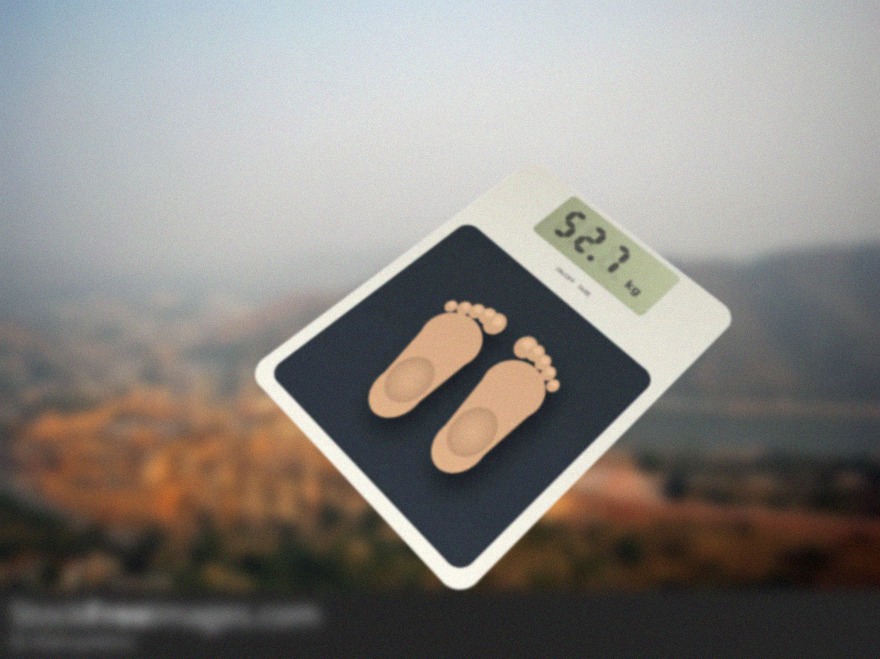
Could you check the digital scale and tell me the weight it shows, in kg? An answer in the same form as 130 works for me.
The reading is 52.7
